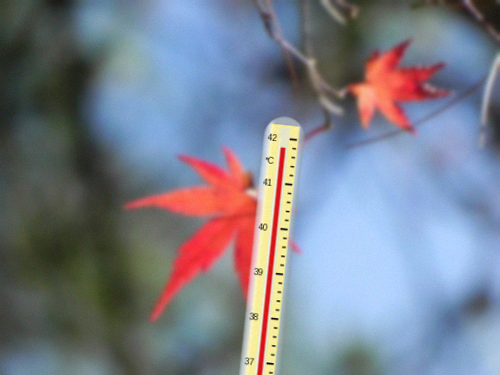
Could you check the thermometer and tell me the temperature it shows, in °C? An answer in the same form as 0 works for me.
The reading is 41.8
